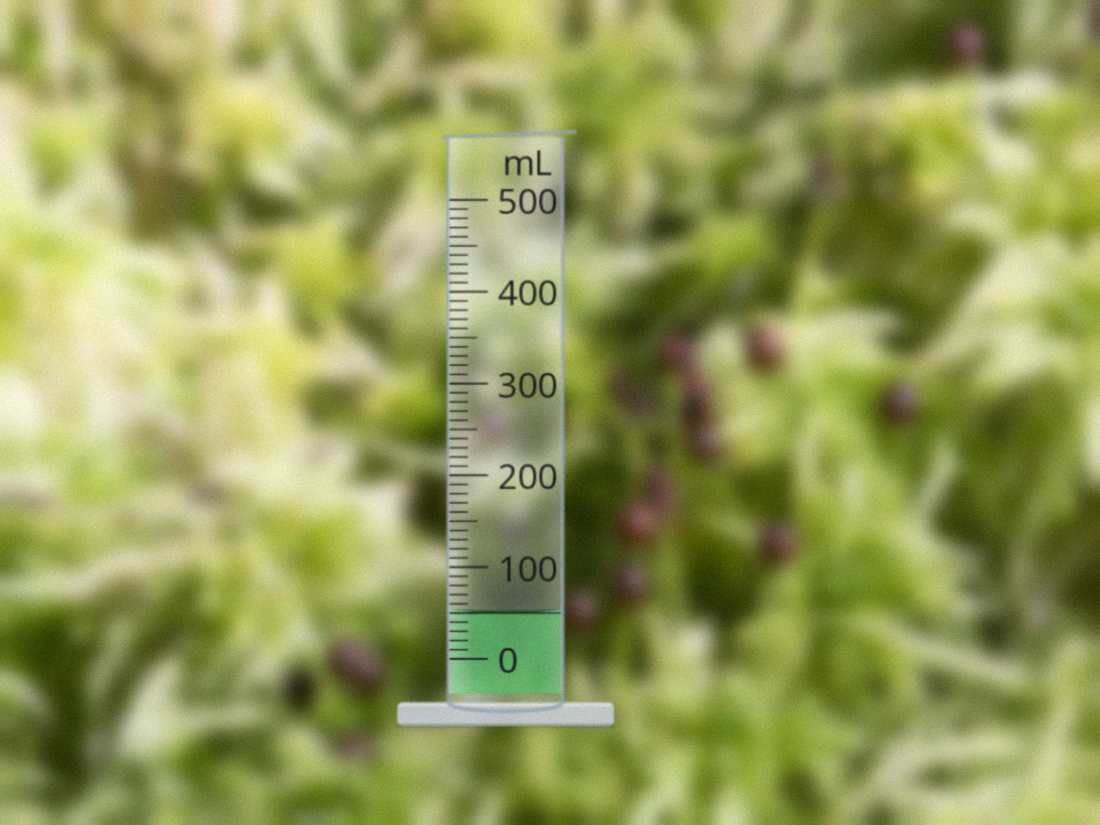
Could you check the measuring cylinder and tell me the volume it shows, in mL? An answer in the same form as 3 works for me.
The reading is 50
